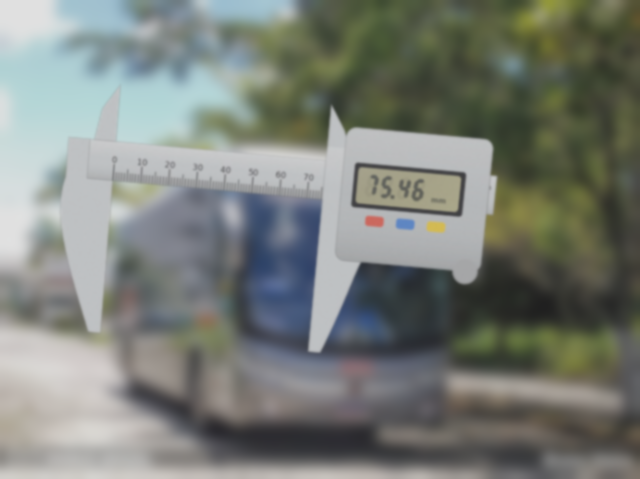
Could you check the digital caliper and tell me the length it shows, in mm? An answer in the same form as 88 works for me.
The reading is 75.46
